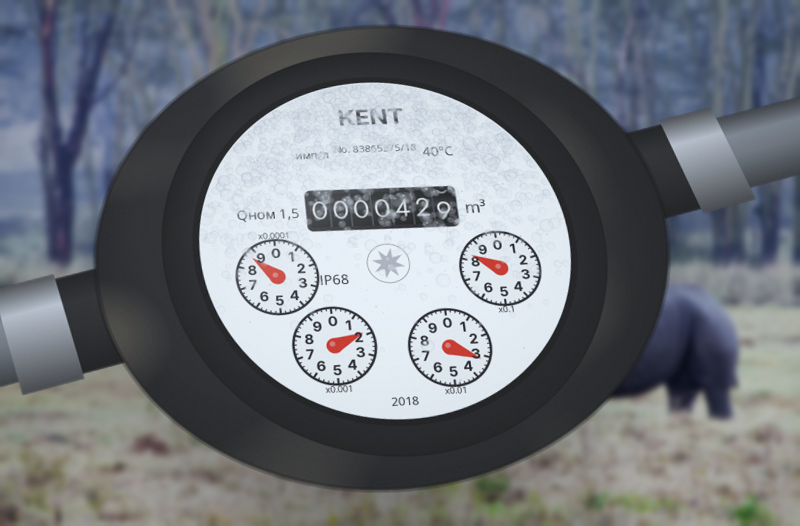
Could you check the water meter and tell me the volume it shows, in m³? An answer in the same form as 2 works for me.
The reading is 428.8318
